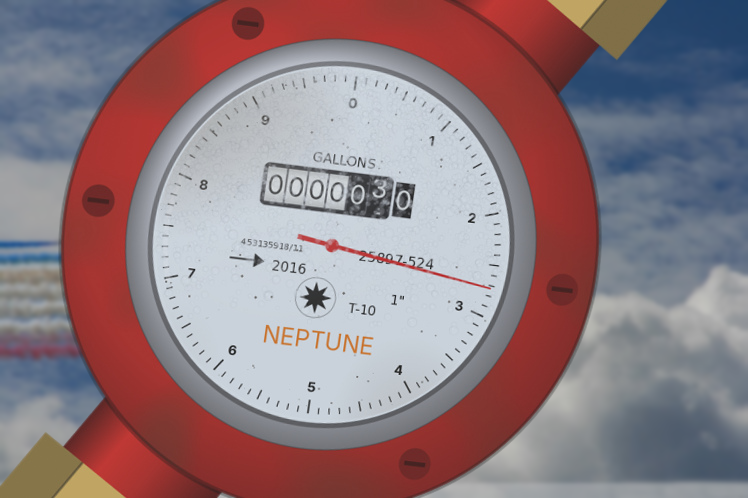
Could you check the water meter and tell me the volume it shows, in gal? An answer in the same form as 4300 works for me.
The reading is 32.7
